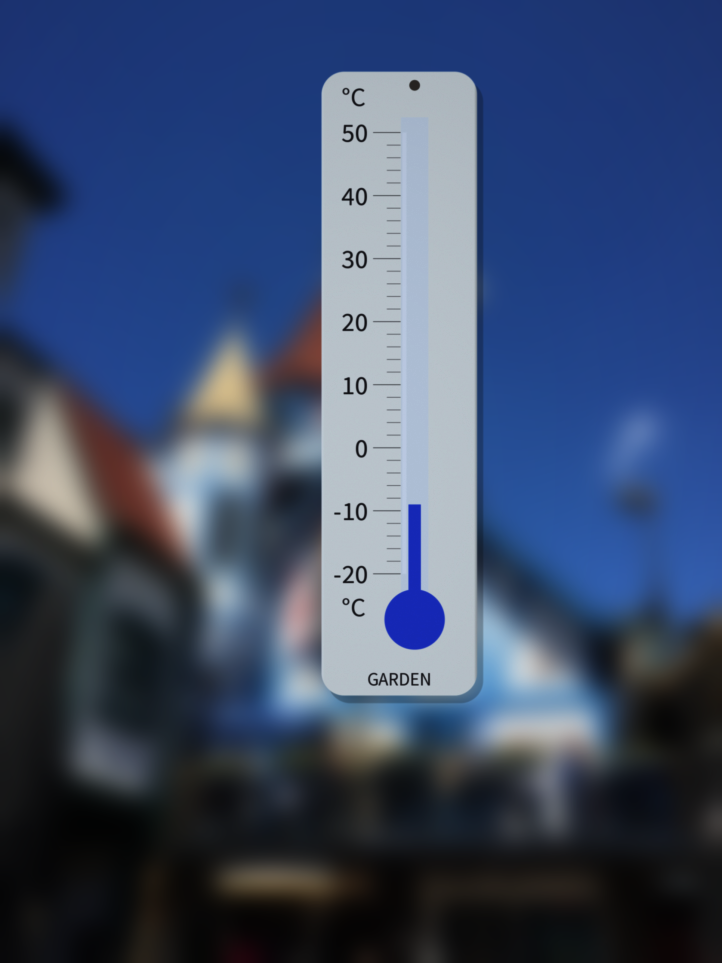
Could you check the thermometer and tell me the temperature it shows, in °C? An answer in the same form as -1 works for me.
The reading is -9
